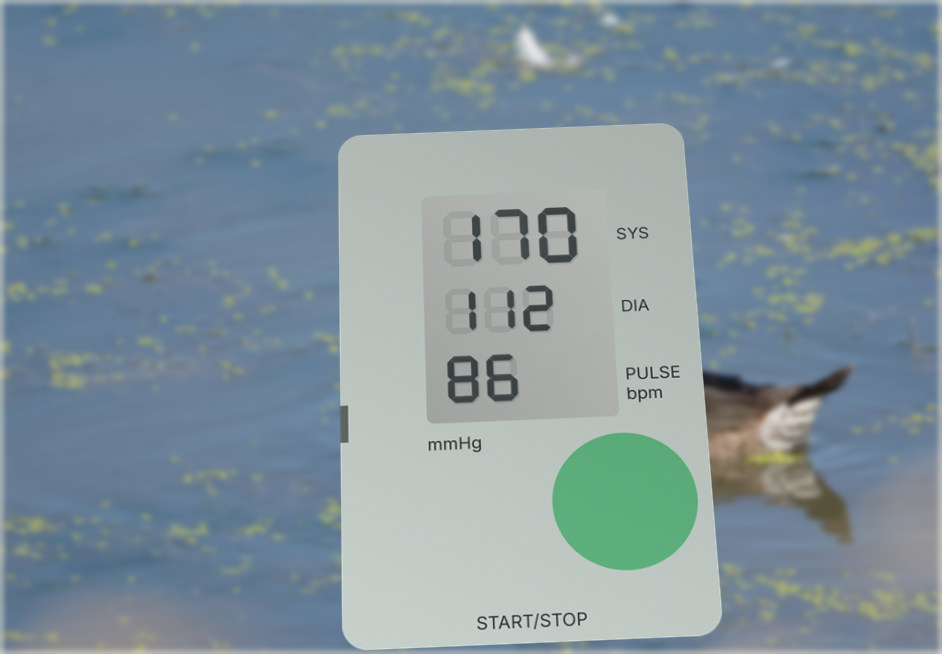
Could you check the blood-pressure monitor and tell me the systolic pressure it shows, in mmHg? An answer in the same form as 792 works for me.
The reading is 170
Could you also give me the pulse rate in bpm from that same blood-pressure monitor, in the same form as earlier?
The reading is 86
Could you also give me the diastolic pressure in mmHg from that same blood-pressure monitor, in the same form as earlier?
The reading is 112
